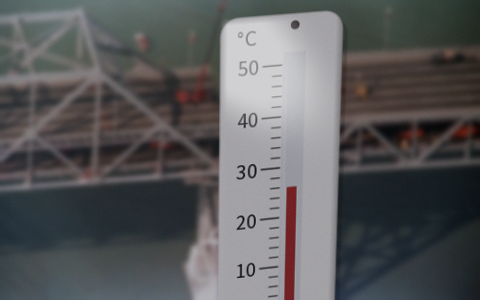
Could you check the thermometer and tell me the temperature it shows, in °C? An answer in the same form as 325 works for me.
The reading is 26
